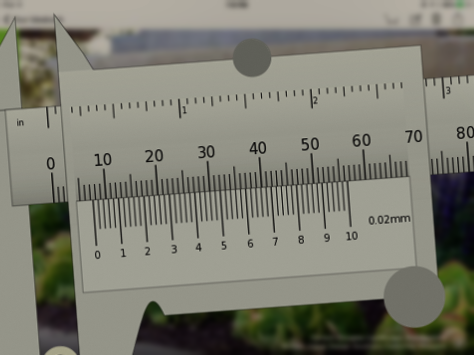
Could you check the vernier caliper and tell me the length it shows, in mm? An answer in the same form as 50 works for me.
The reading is 7.5
